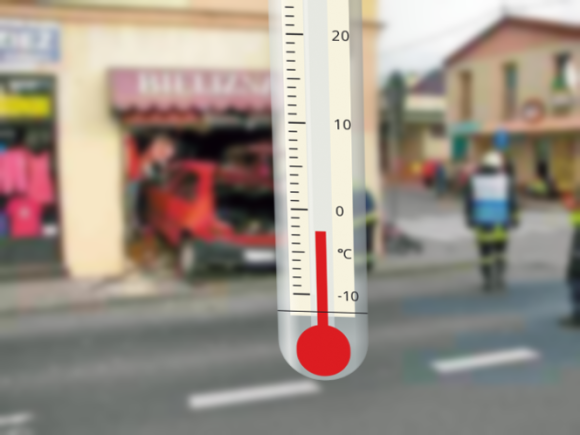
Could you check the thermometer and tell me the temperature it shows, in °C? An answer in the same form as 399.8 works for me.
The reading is -2.5
